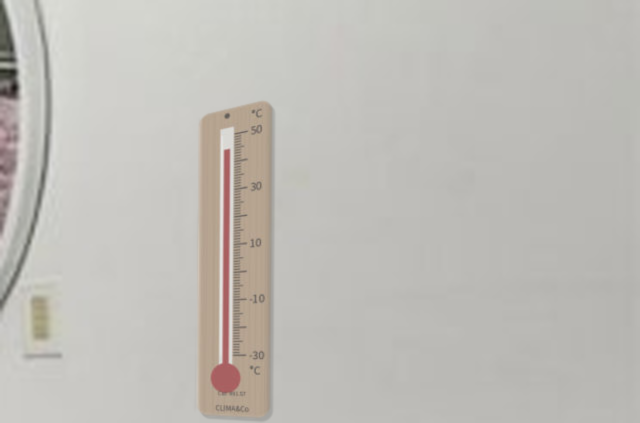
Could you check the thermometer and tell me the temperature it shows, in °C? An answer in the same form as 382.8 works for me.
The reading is 45
